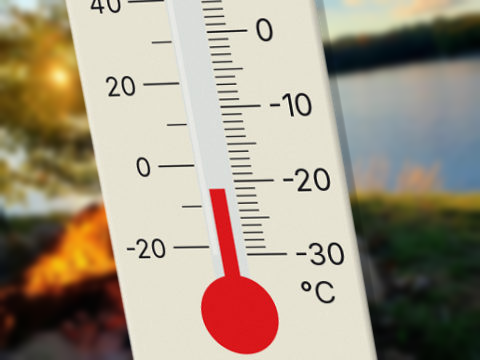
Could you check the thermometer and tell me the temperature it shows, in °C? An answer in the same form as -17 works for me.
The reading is -21
